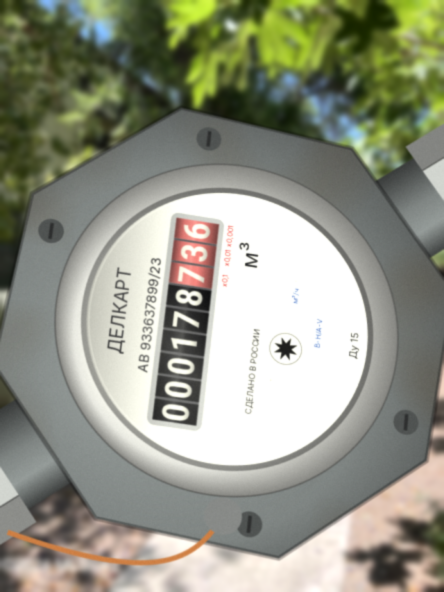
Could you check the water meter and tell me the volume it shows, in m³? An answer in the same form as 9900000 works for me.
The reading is 178.736
